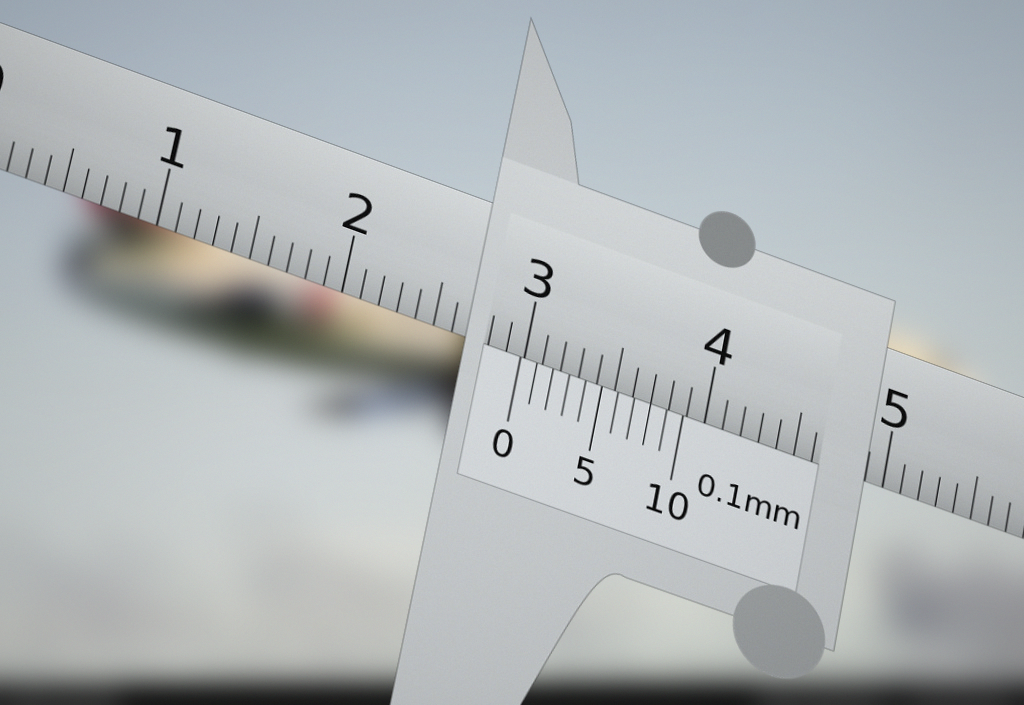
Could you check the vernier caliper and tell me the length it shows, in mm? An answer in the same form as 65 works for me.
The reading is 29.8
